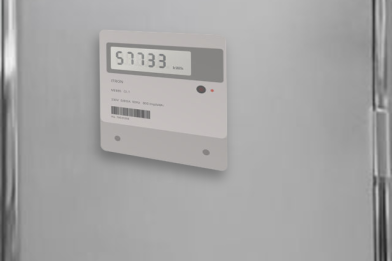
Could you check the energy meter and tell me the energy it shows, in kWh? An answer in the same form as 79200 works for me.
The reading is 57733
